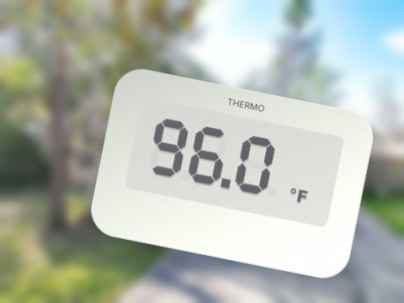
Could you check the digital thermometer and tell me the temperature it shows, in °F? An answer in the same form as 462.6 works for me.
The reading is 96.0
